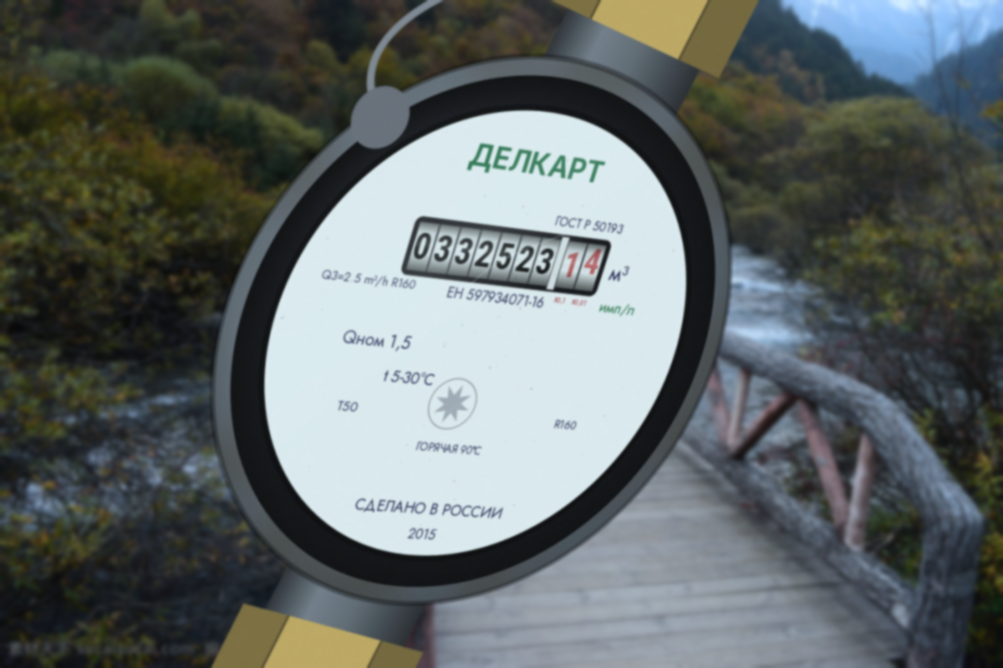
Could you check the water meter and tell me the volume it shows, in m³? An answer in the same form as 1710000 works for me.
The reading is 332523.14
